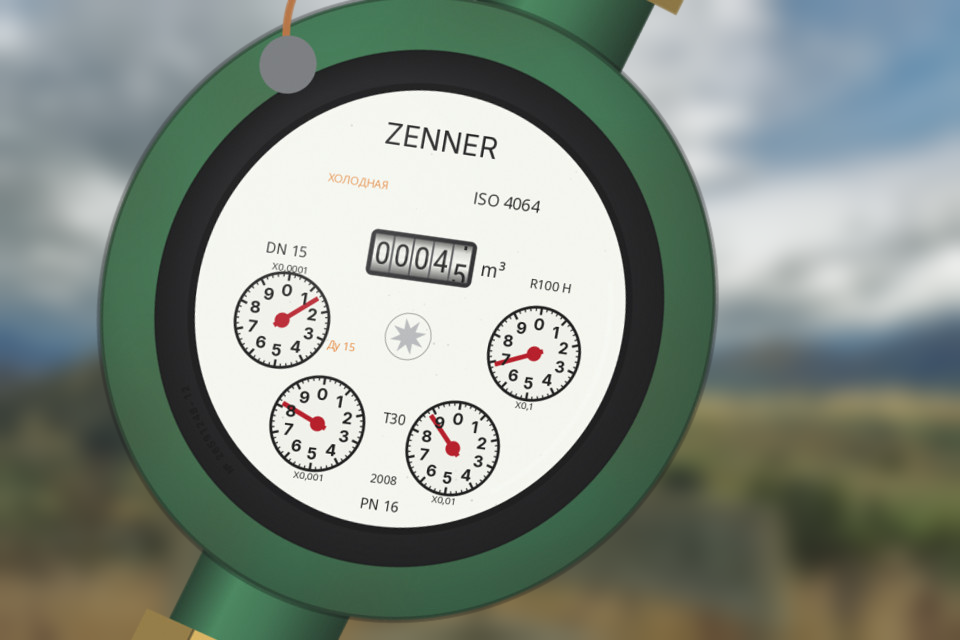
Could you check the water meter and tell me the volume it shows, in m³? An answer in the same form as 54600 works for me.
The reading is 44.6881
